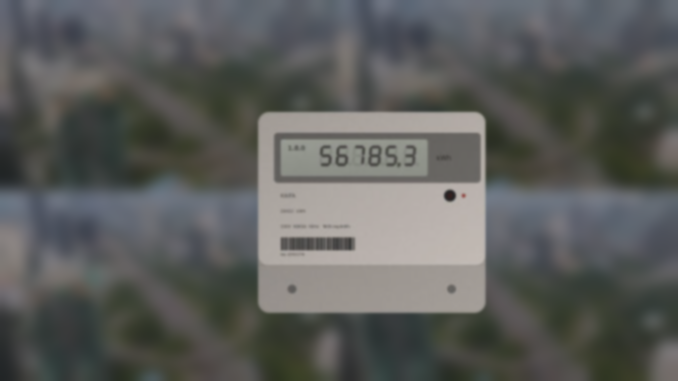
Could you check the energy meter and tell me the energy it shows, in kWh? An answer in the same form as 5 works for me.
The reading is 56785.3
